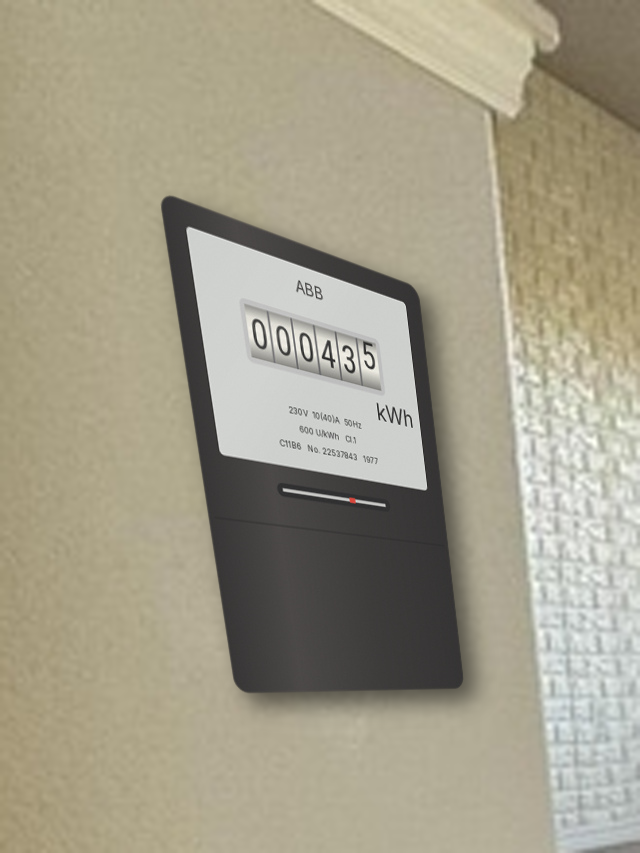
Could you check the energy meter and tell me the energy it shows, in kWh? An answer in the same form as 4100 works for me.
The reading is 435
